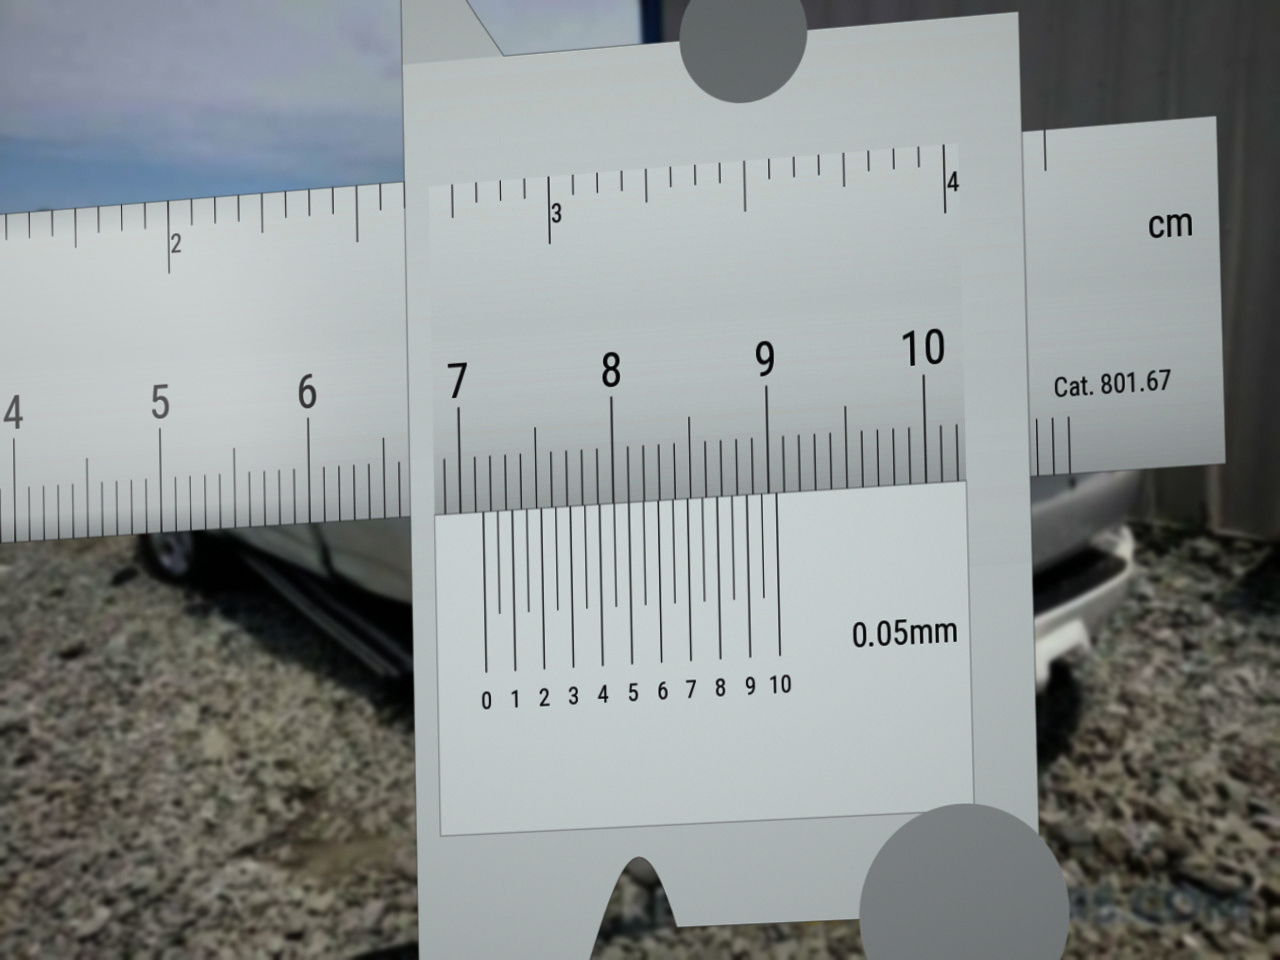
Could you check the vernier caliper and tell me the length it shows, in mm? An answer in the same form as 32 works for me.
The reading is 71.5
